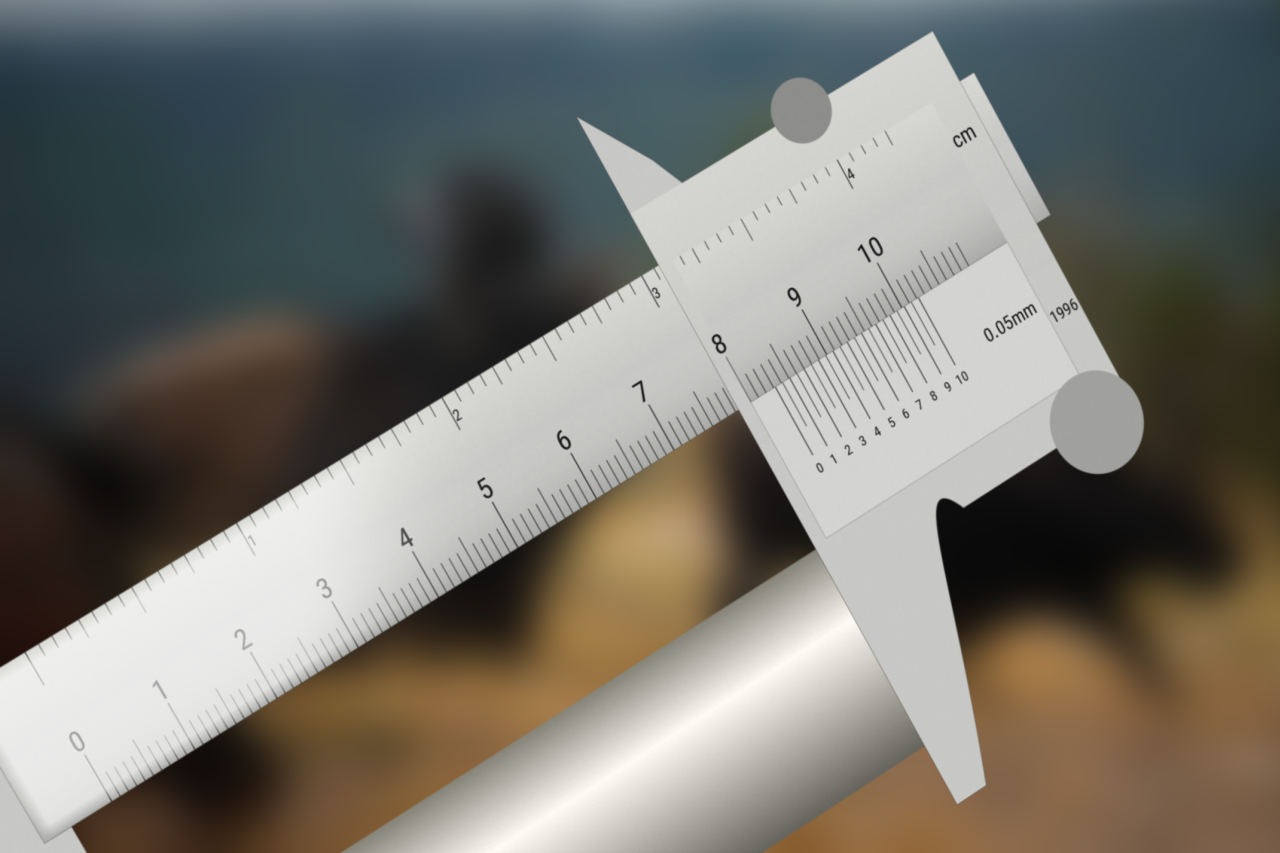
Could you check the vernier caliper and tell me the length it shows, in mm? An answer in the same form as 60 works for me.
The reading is 83.2
